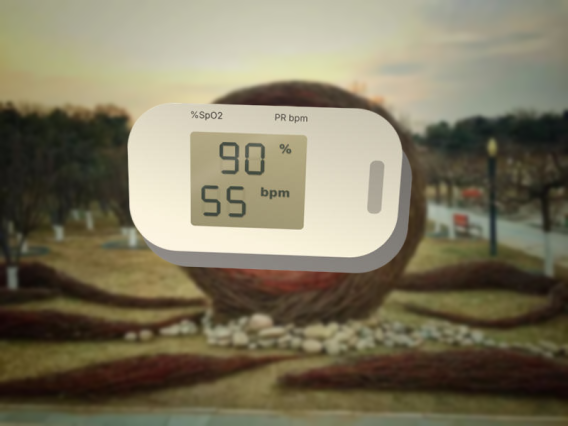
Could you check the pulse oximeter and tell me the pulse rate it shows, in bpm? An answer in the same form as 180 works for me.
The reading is 55
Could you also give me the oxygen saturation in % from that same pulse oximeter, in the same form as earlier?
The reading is 90
